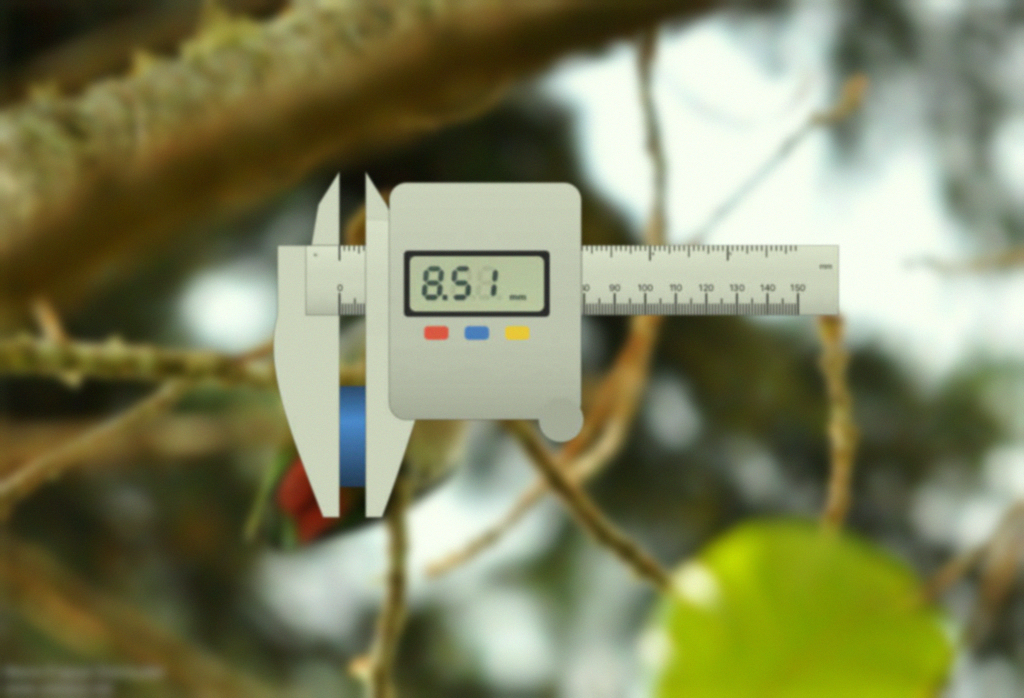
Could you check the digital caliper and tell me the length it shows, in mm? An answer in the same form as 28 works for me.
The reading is 8.51
